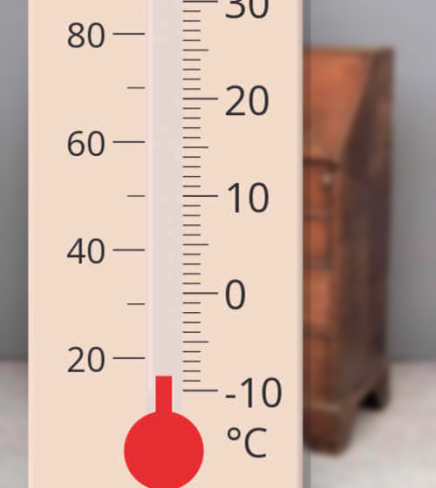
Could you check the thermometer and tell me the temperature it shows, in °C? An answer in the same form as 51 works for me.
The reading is -8.5
